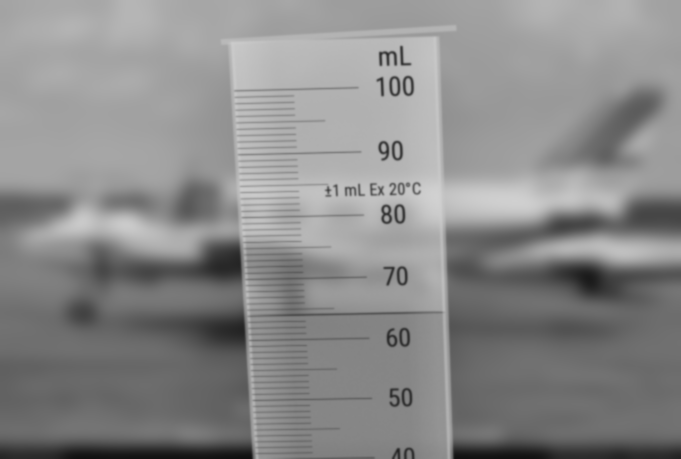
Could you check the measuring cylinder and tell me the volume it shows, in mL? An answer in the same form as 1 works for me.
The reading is 64
